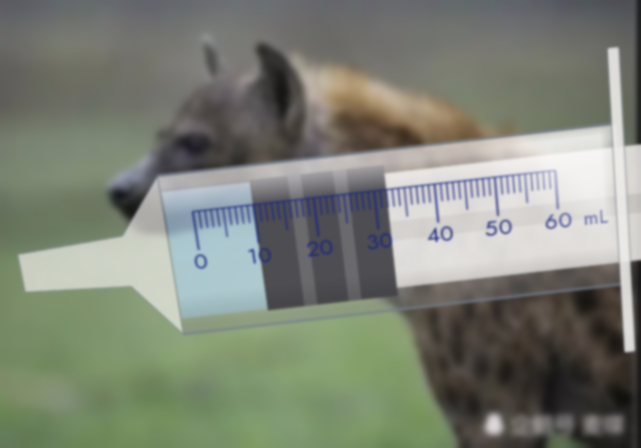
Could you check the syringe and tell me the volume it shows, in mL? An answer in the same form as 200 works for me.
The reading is 10
